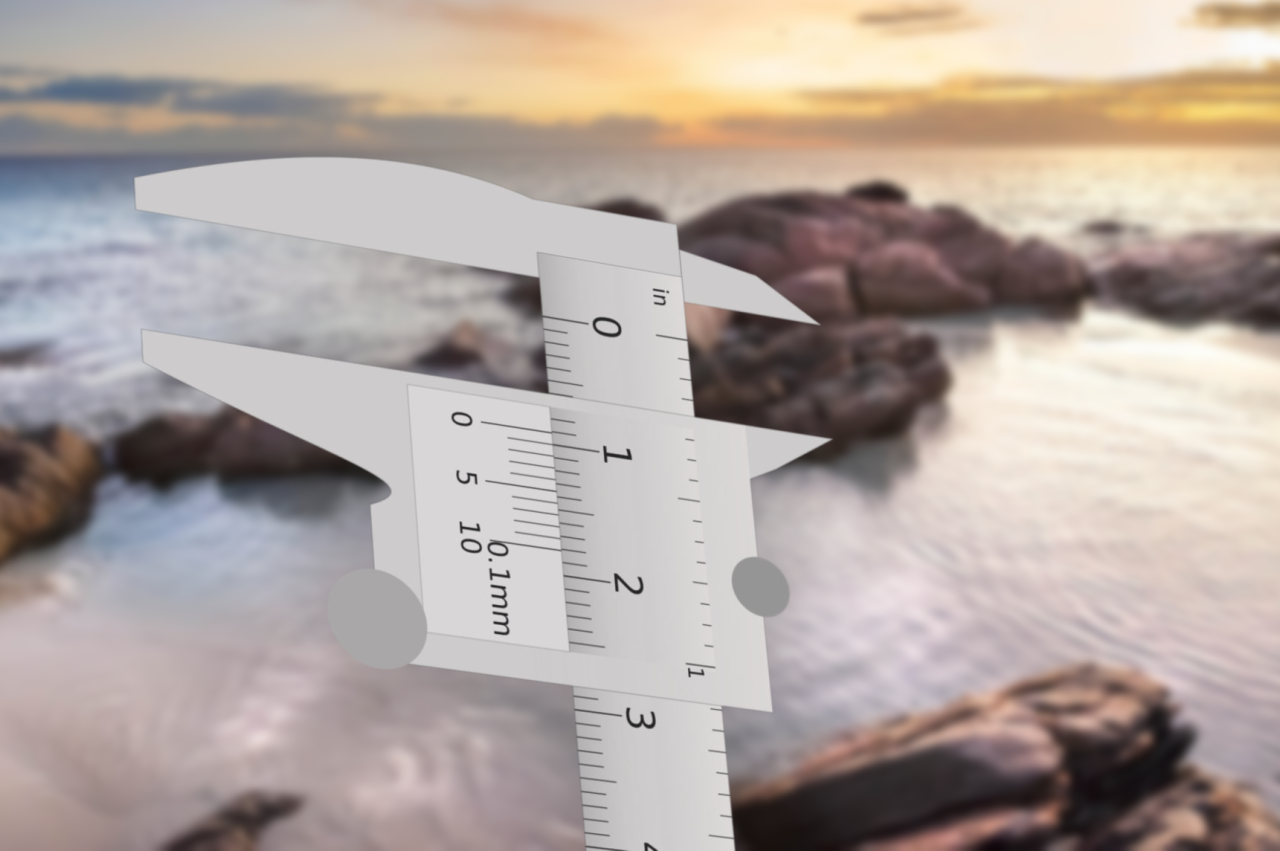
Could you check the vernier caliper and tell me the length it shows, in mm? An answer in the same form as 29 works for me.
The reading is 9.1
